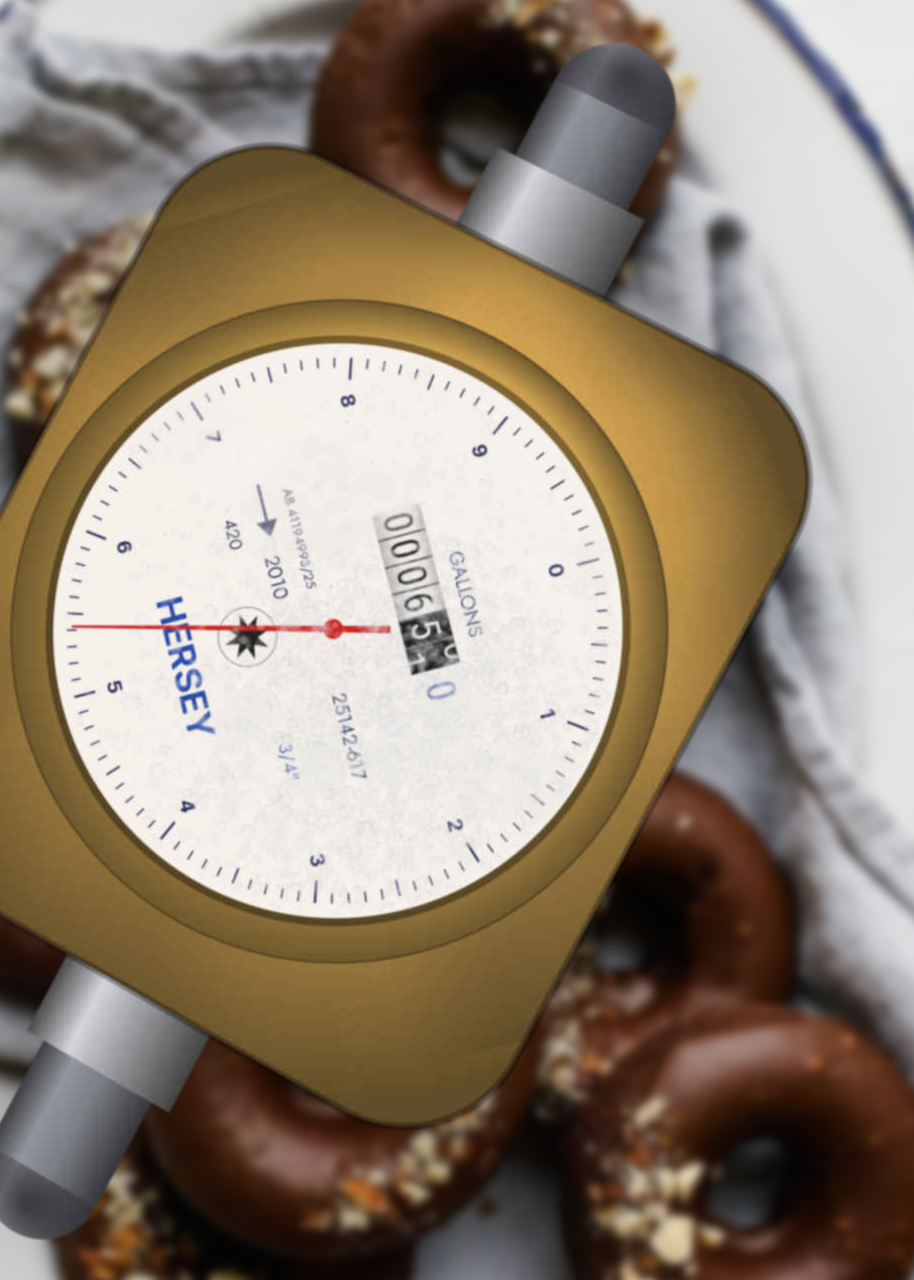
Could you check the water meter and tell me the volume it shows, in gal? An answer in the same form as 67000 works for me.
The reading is 6505.4
